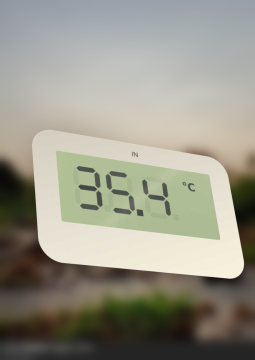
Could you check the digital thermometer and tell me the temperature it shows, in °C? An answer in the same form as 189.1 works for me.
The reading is 35.4
